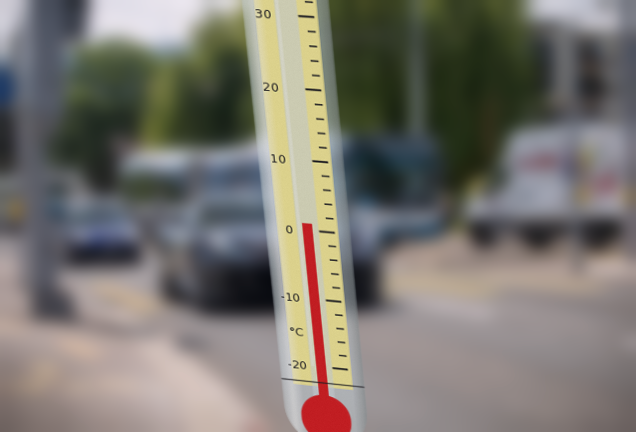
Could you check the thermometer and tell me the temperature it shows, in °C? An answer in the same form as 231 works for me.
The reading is 1
